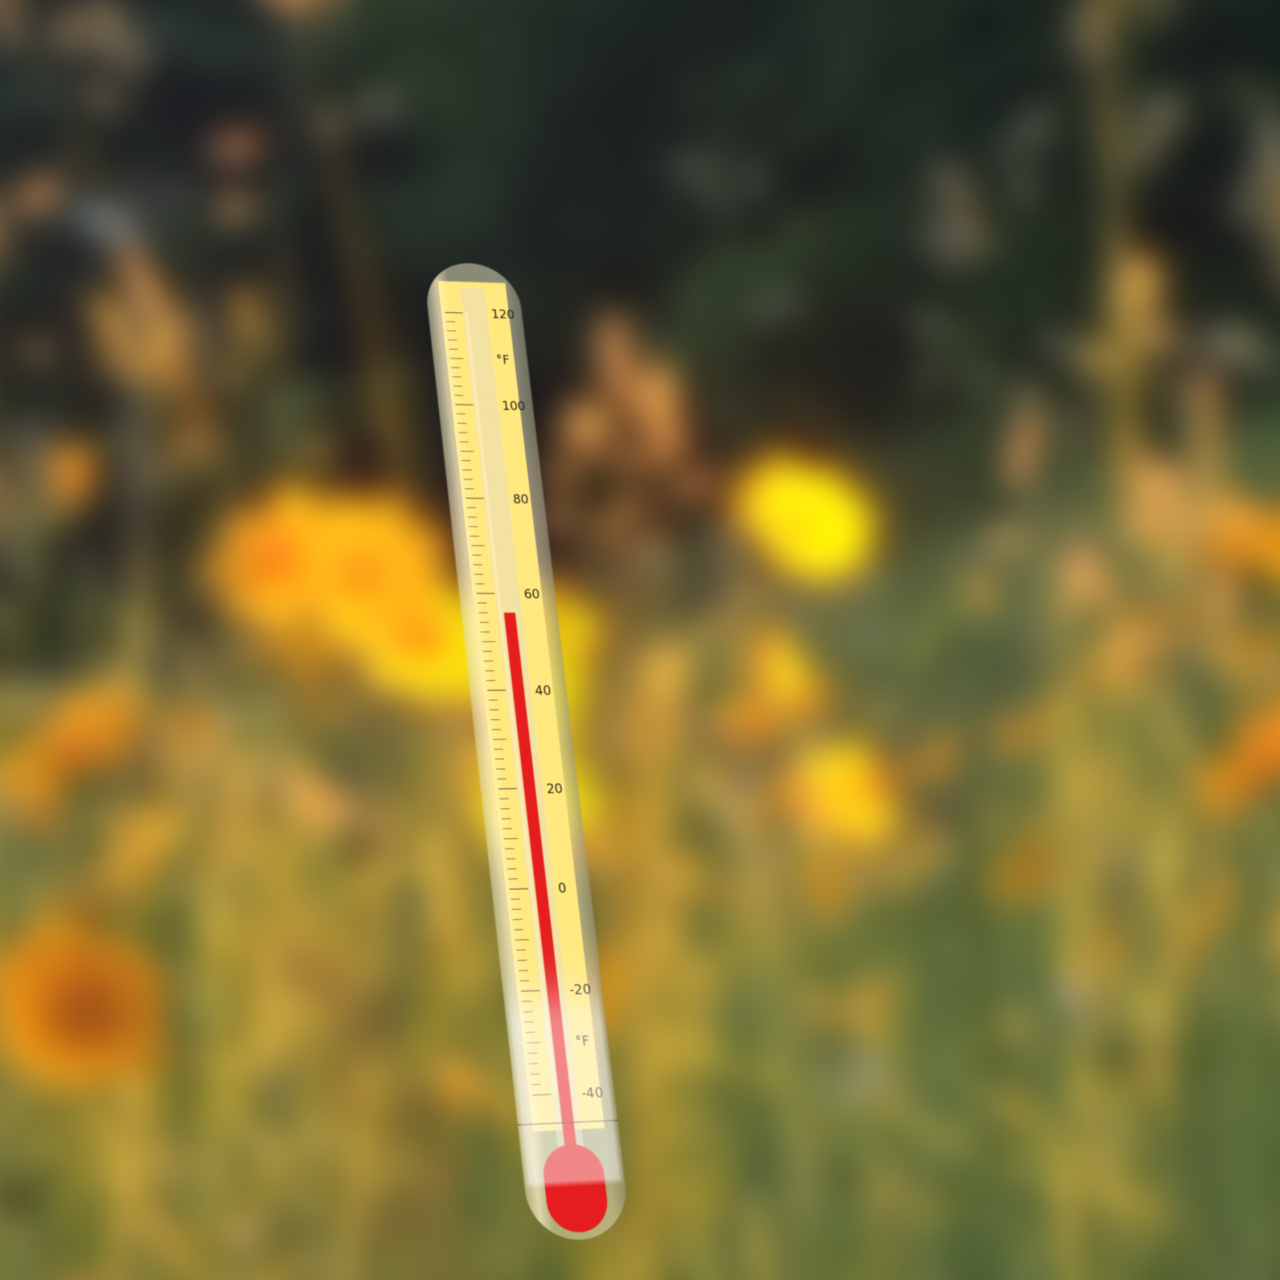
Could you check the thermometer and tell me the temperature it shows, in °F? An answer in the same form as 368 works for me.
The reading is 56
